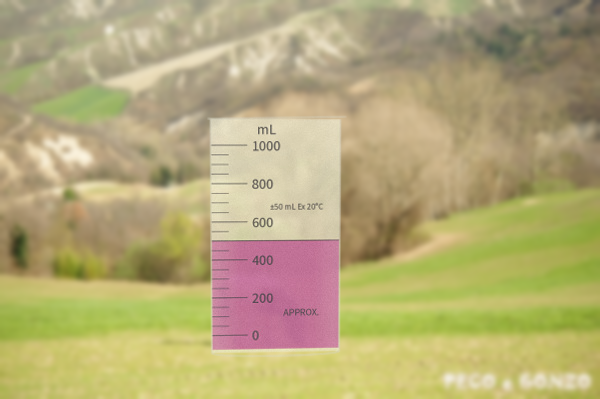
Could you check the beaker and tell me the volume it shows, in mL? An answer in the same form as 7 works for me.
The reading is 500
